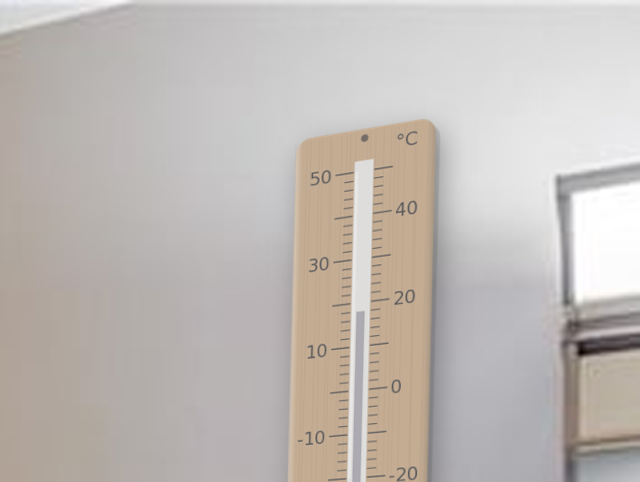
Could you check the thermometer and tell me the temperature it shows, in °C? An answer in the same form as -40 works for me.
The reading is 18
